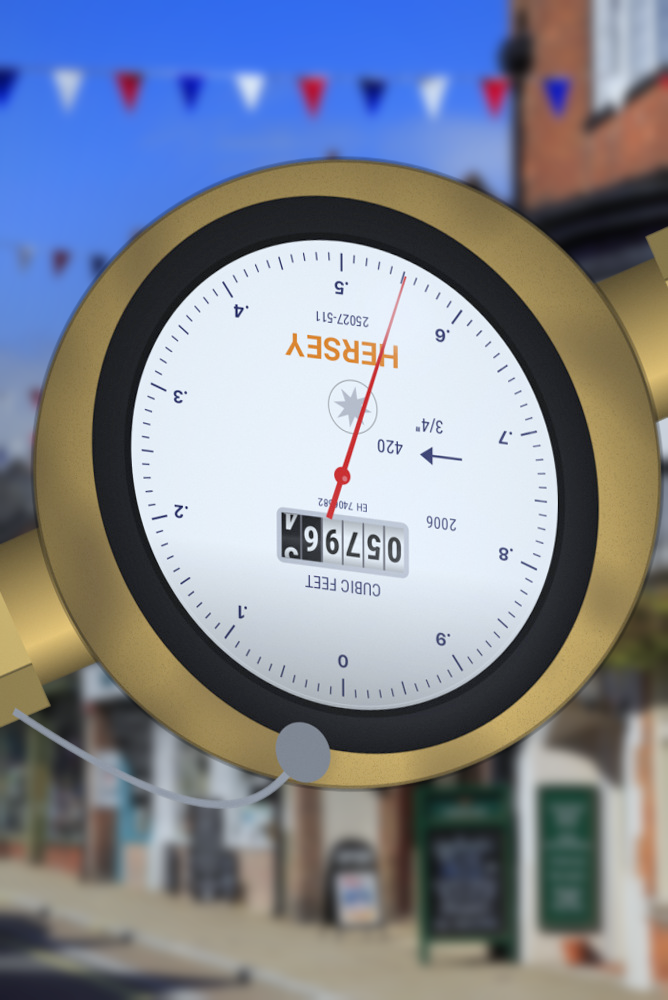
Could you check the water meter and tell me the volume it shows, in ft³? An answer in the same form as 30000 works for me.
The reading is 57963.55
